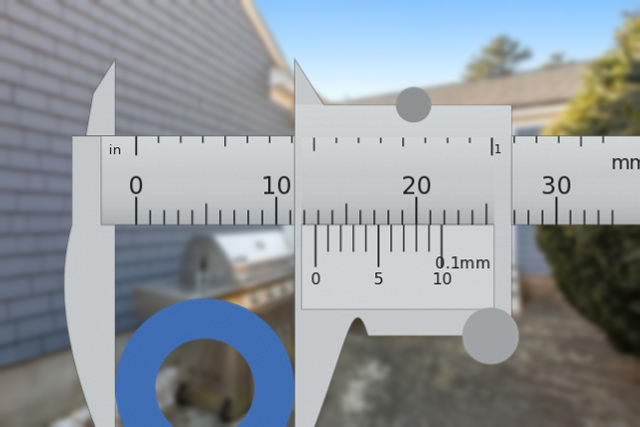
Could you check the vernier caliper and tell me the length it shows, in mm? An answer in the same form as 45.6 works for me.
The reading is 12.8
